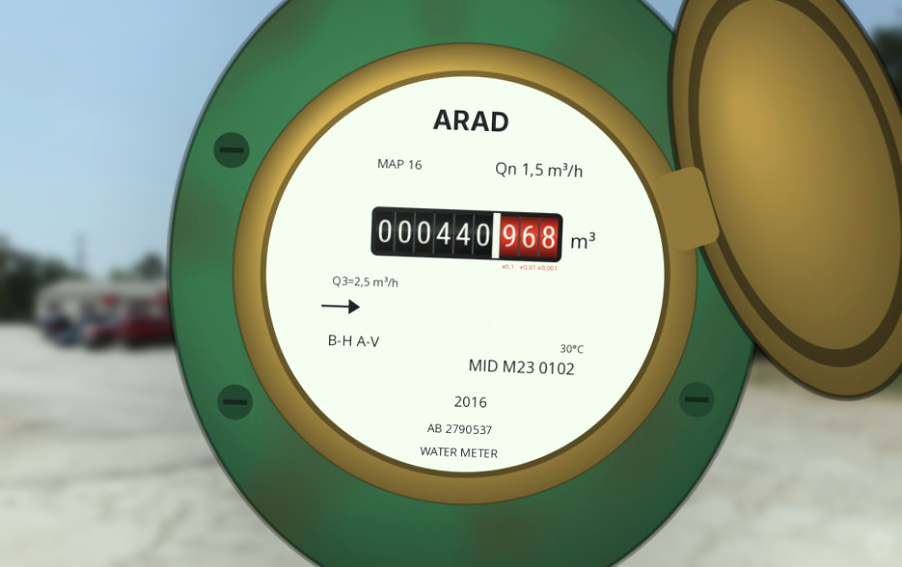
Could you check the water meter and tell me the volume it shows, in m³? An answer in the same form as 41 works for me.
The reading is 440.968
